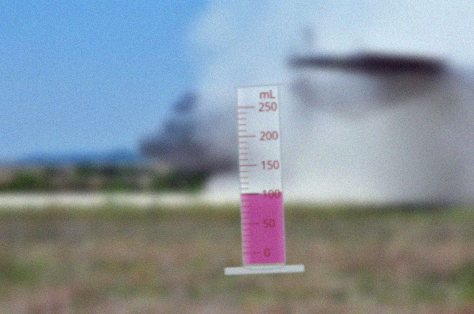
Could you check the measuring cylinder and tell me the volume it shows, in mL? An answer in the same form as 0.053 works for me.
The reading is 100
